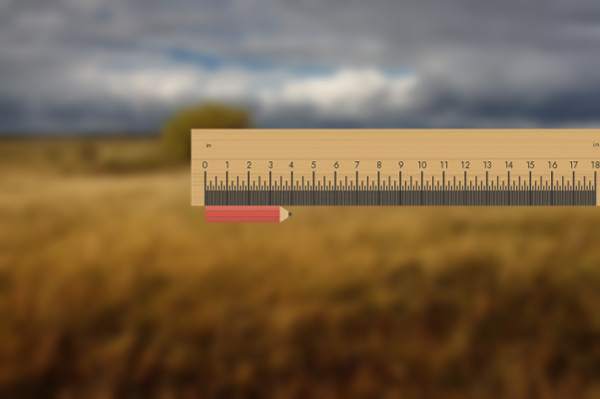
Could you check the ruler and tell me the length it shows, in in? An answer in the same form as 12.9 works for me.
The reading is 4
